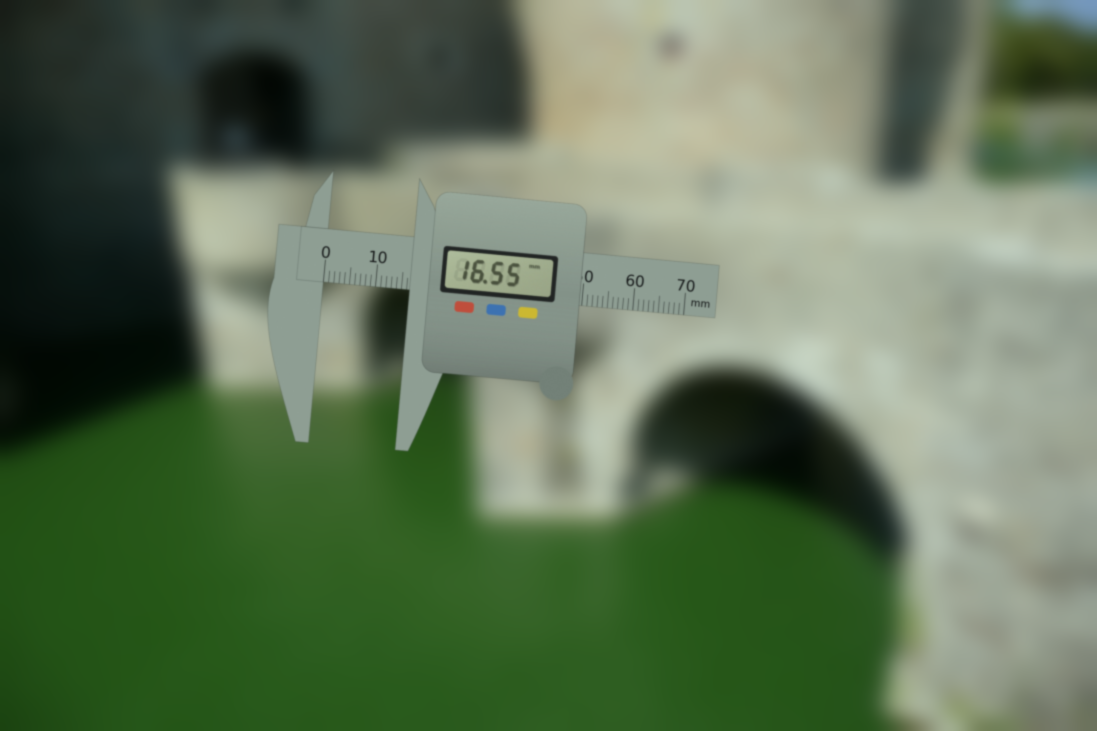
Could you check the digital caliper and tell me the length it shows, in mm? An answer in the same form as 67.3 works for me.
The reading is 16.55
